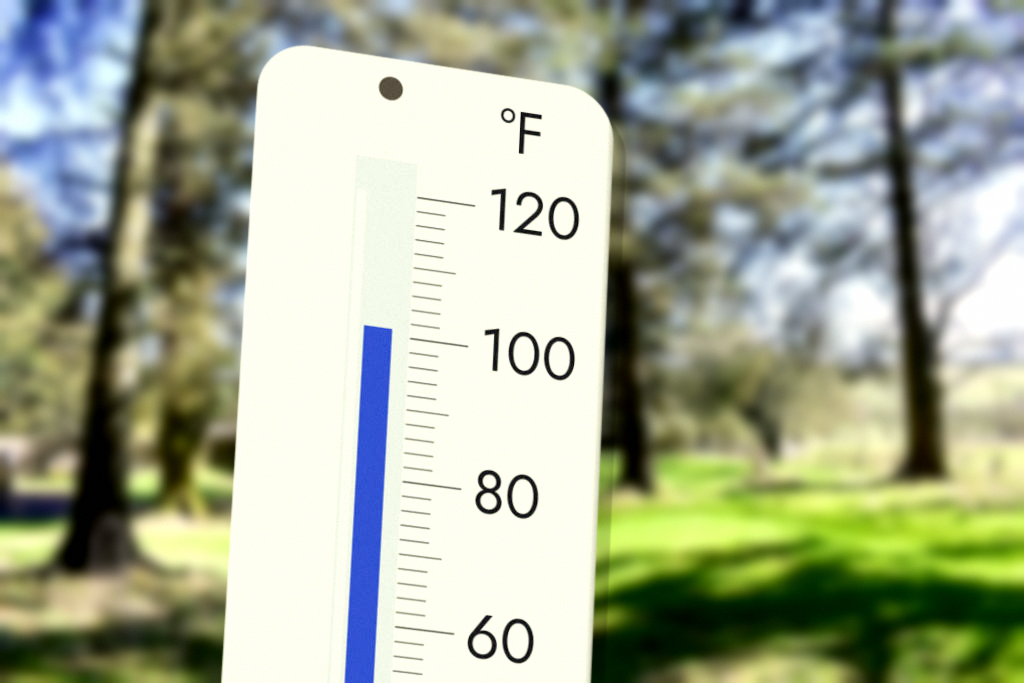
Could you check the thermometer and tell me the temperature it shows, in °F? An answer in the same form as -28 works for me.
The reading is 101
